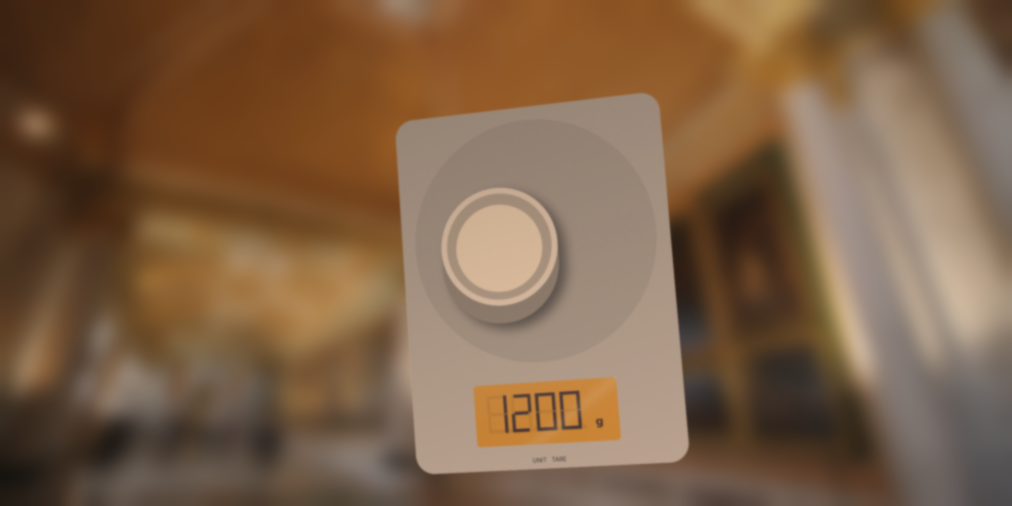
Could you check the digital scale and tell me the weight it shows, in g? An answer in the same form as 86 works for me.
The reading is 1200
